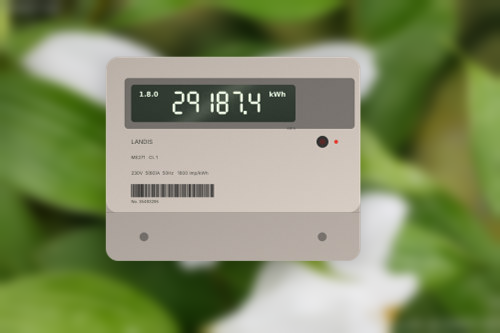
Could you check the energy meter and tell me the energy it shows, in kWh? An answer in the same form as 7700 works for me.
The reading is 29187.4
